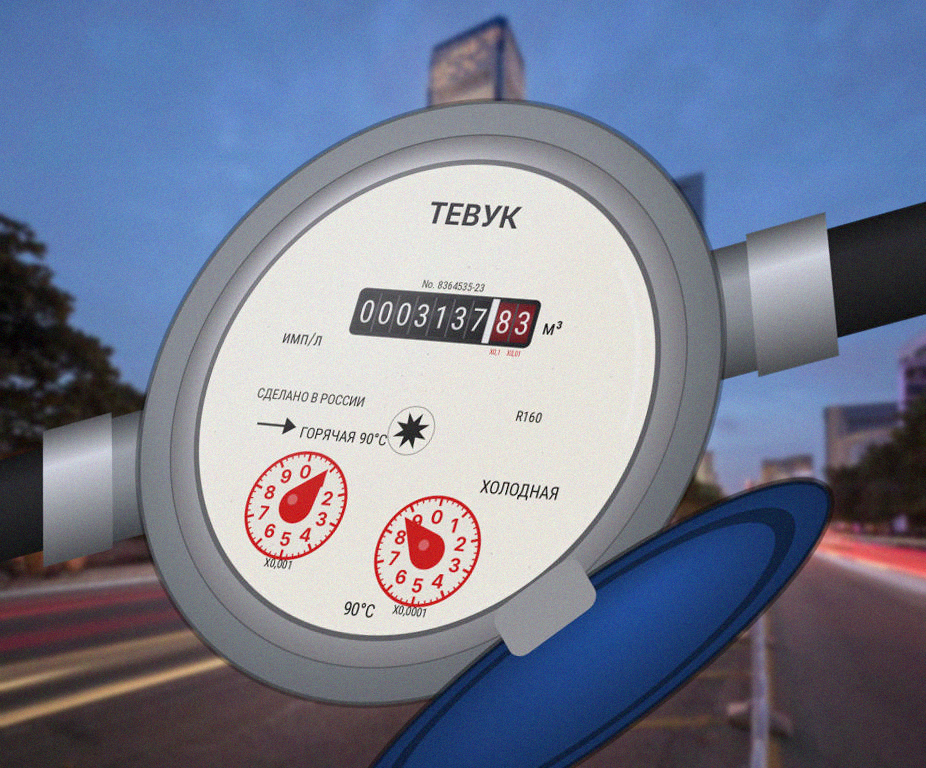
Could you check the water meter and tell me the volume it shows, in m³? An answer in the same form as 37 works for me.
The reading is 3137.8308
